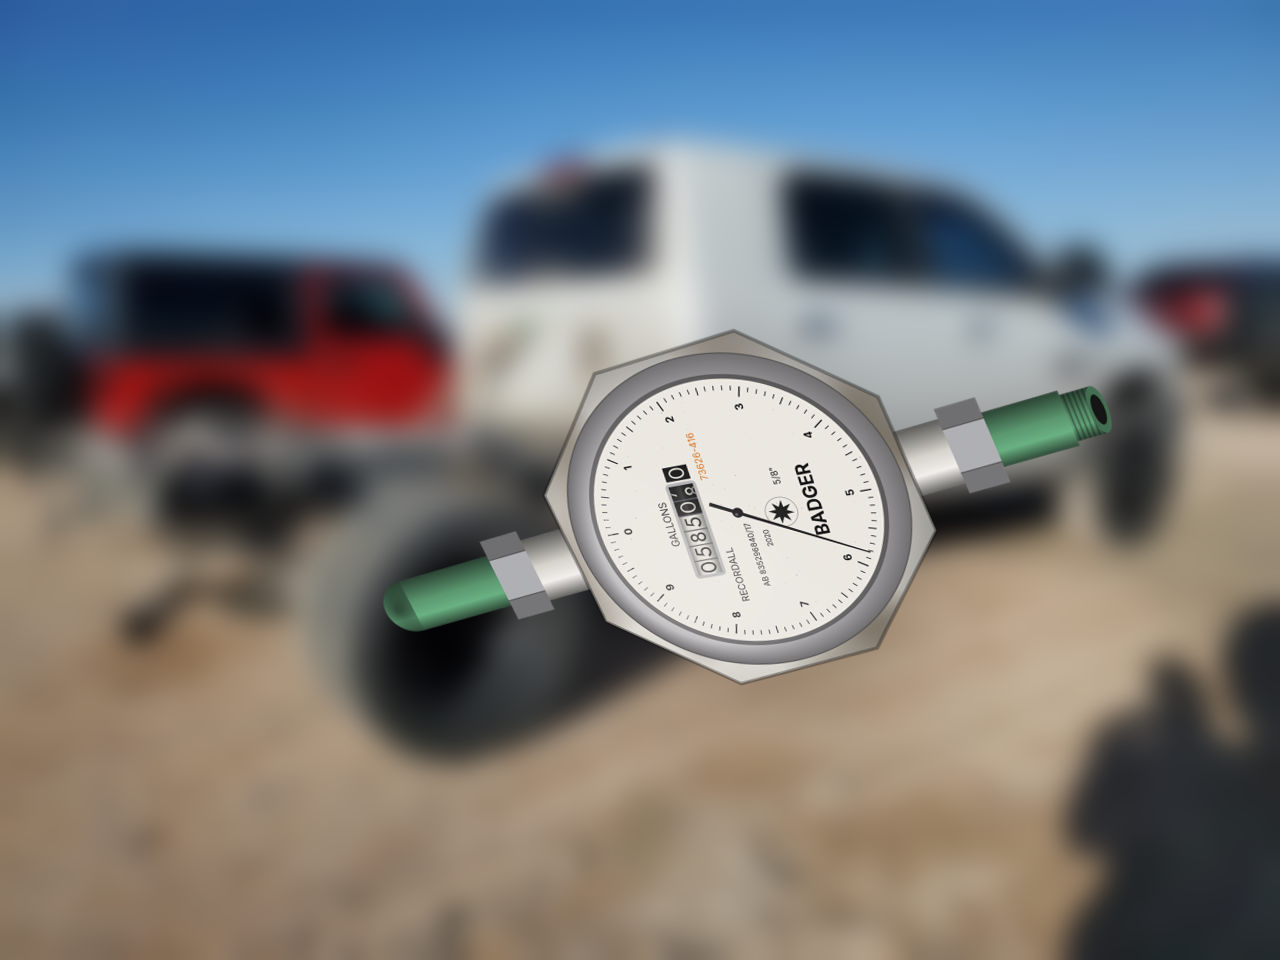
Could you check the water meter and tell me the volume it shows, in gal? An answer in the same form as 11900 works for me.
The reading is 585075.8
